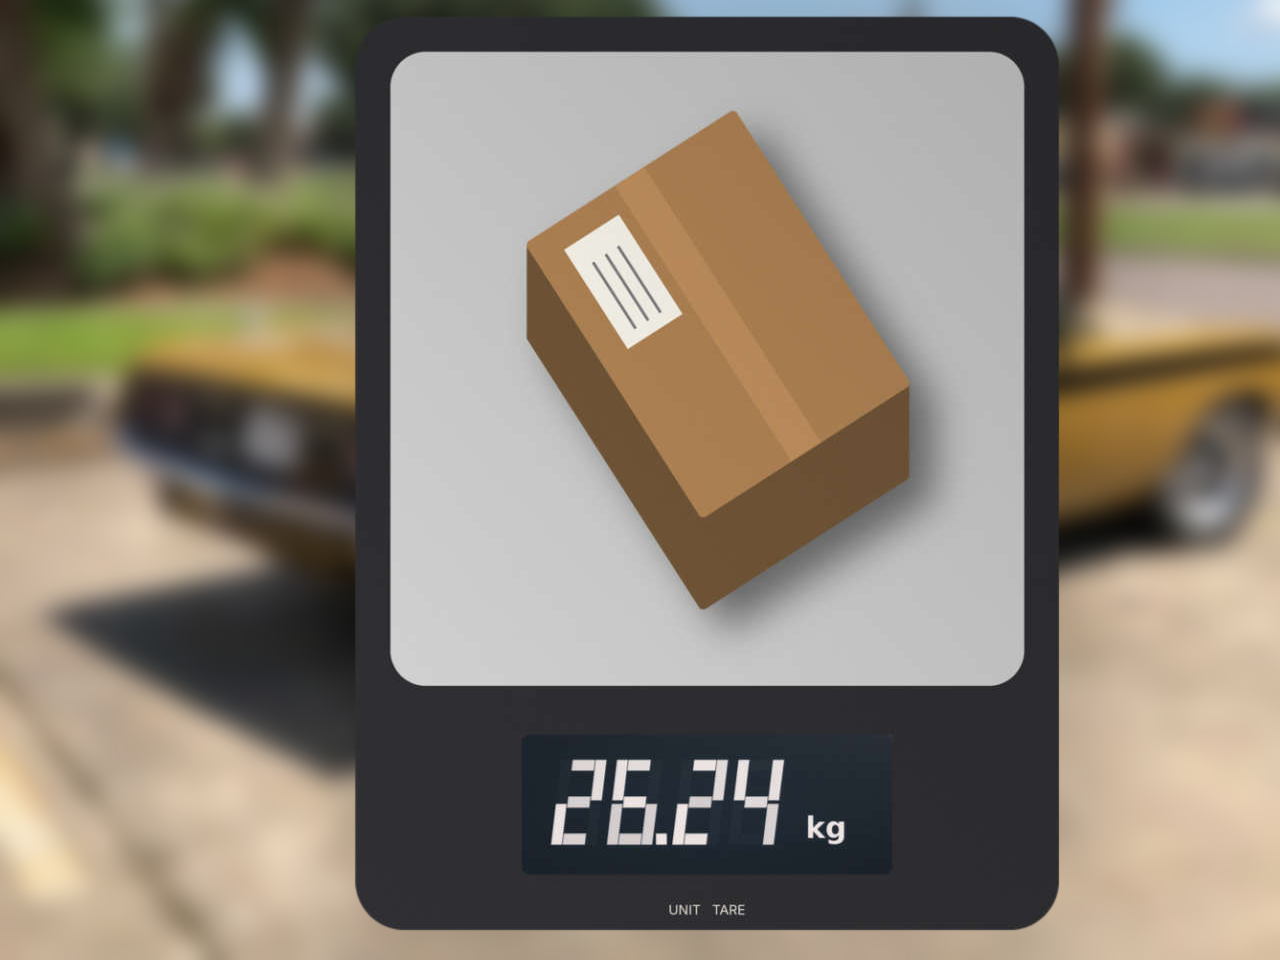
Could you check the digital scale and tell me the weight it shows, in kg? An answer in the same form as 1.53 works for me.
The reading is 26.24
